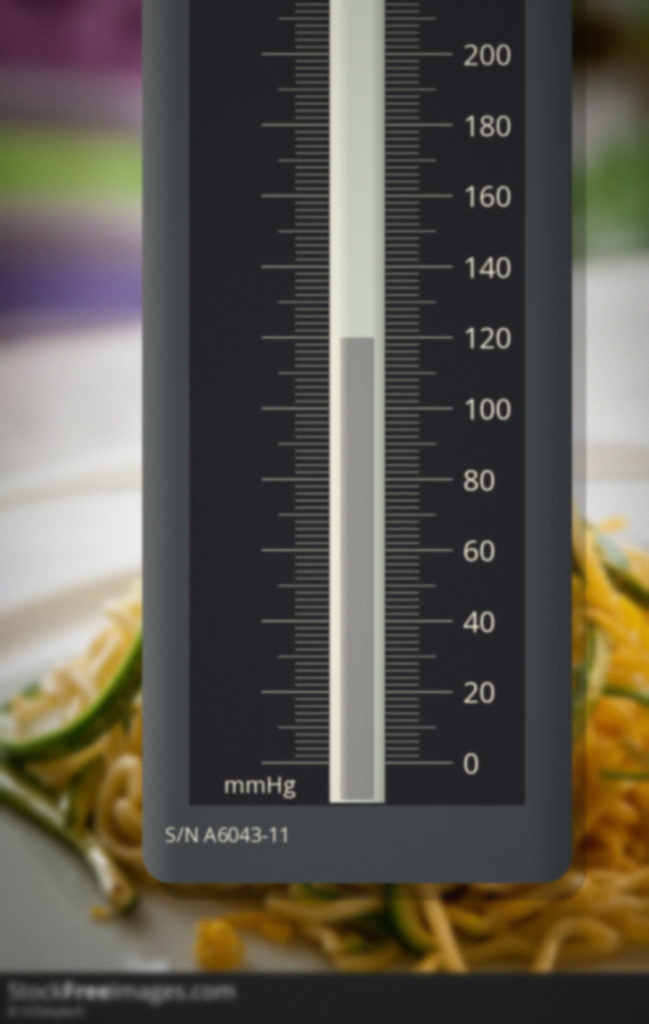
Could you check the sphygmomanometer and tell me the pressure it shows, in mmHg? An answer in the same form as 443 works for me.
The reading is 120
